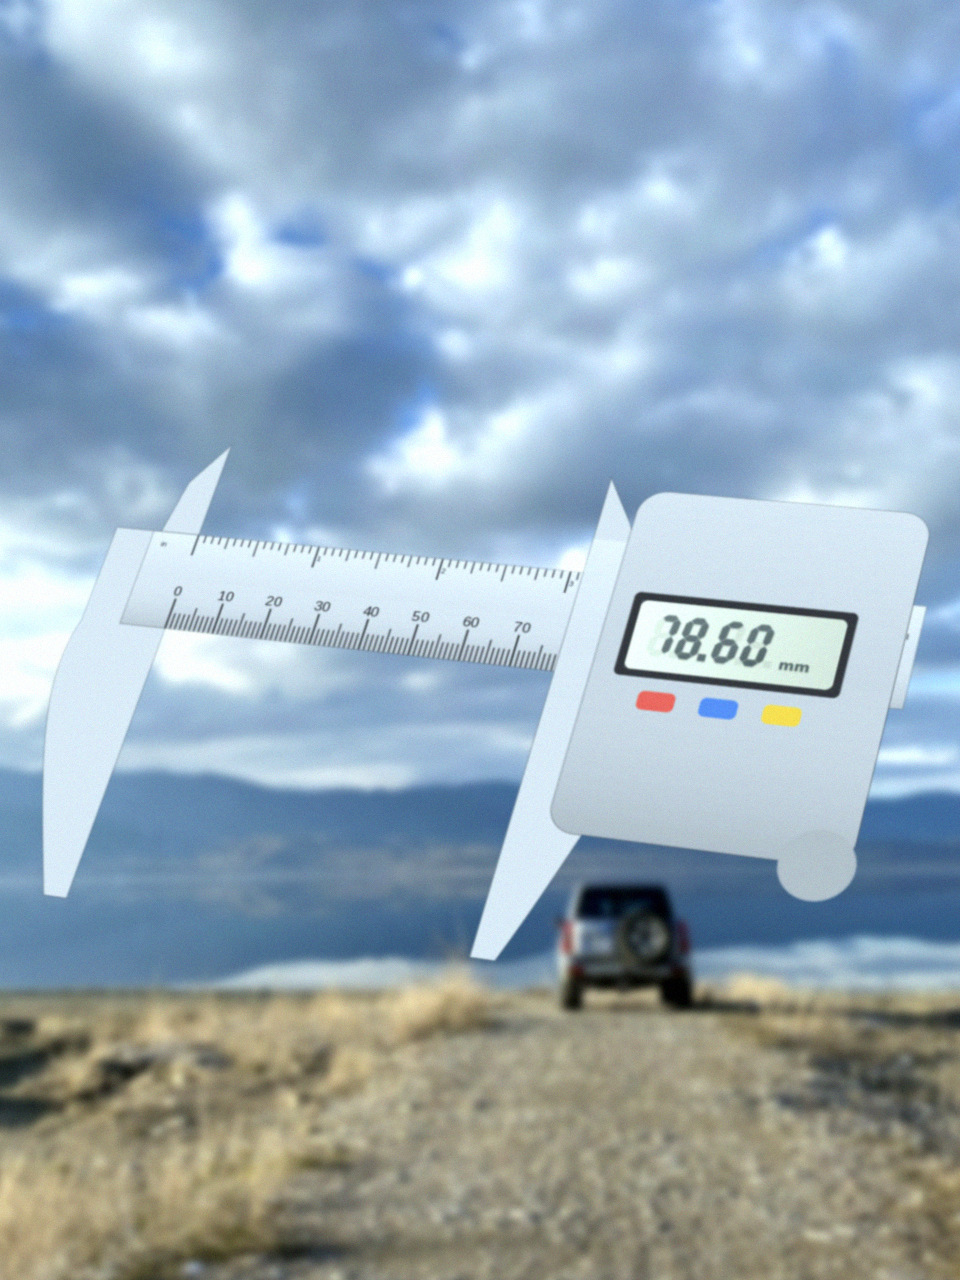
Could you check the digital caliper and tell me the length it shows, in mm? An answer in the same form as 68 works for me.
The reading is 78.60
